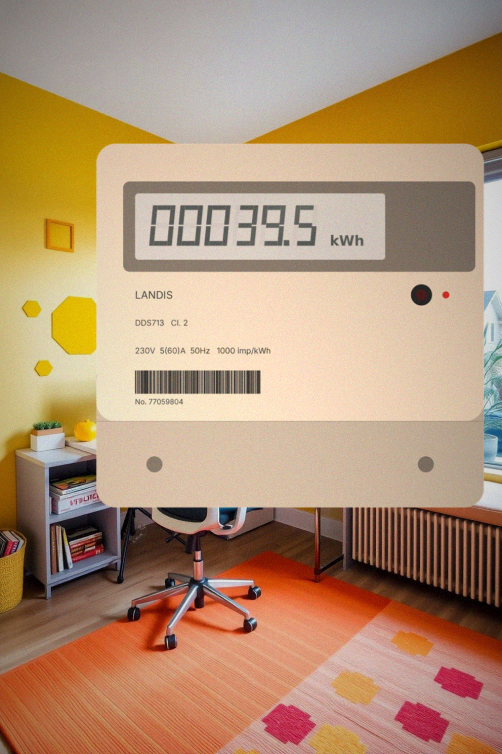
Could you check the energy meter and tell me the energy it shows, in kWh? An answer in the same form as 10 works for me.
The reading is 39.5
